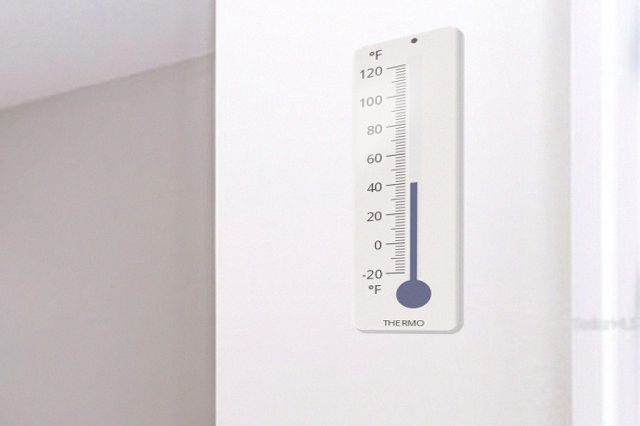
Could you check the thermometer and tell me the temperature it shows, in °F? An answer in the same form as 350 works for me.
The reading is 40
